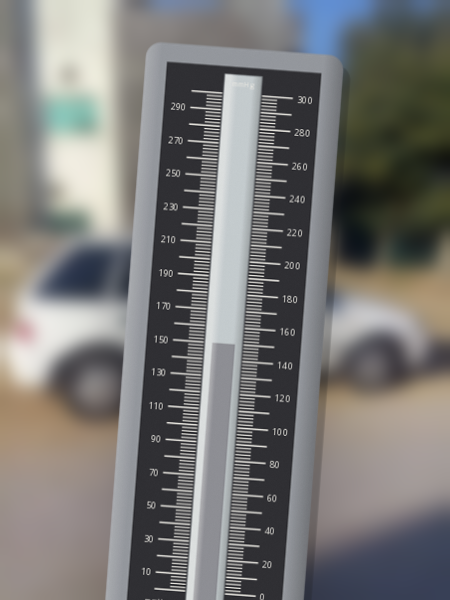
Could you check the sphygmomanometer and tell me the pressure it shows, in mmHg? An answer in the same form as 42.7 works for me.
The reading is 150
